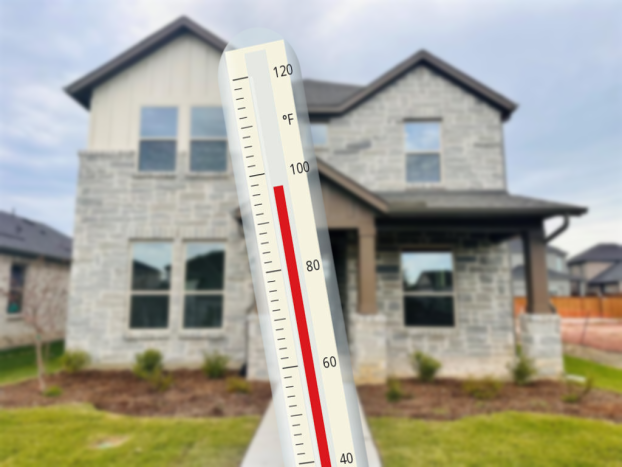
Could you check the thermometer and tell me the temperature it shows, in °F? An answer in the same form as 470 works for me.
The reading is 97
